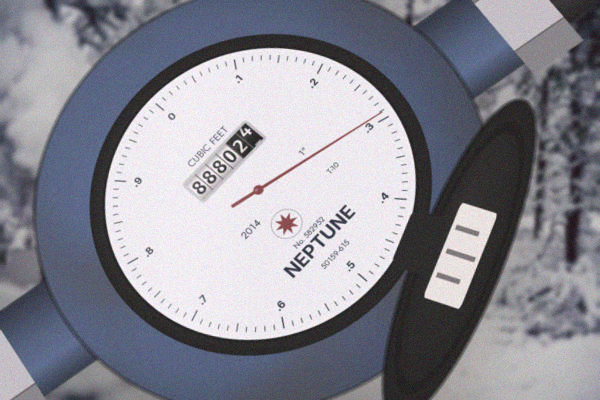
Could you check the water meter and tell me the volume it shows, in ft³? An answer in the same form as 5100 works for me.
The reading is 888024.29
